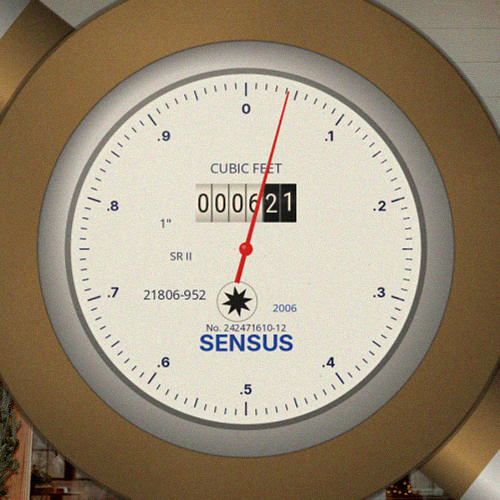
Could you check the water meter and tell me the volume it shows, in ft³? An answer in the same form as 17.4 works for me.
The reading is 621.04
